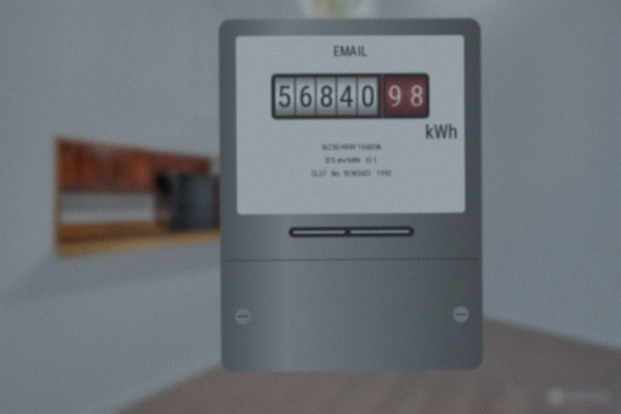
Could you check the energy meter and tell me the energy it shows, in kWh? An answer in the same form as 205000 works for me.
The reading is 56840.98
